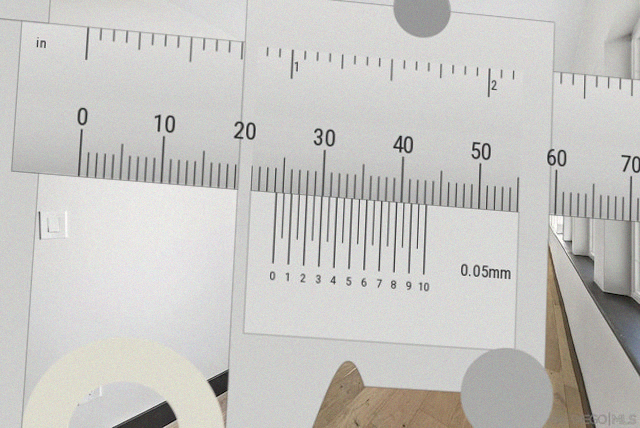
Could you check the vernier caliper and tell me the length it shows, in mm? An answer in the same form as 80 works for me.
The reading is 24.2
